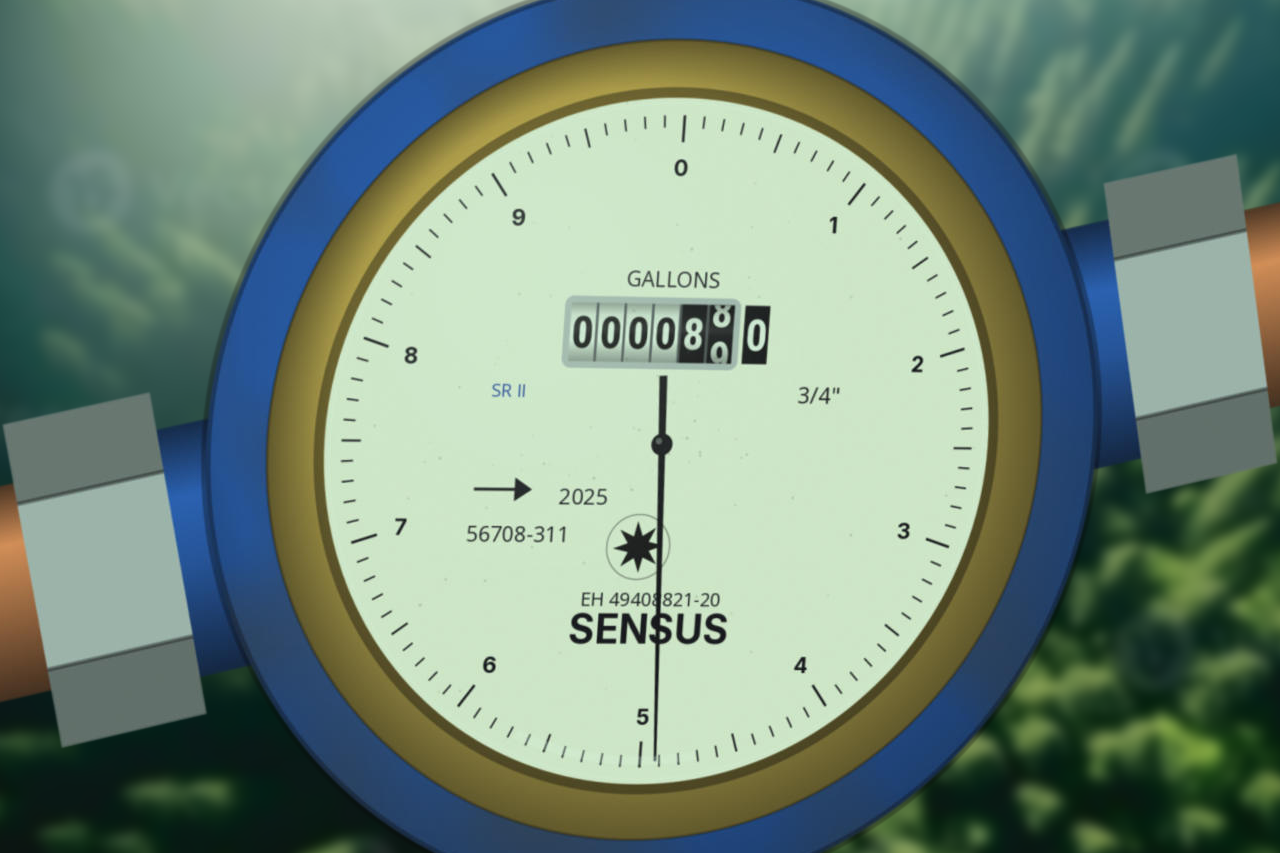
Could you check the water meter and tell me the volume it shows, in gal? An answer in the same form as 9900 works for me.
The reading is 884.9
